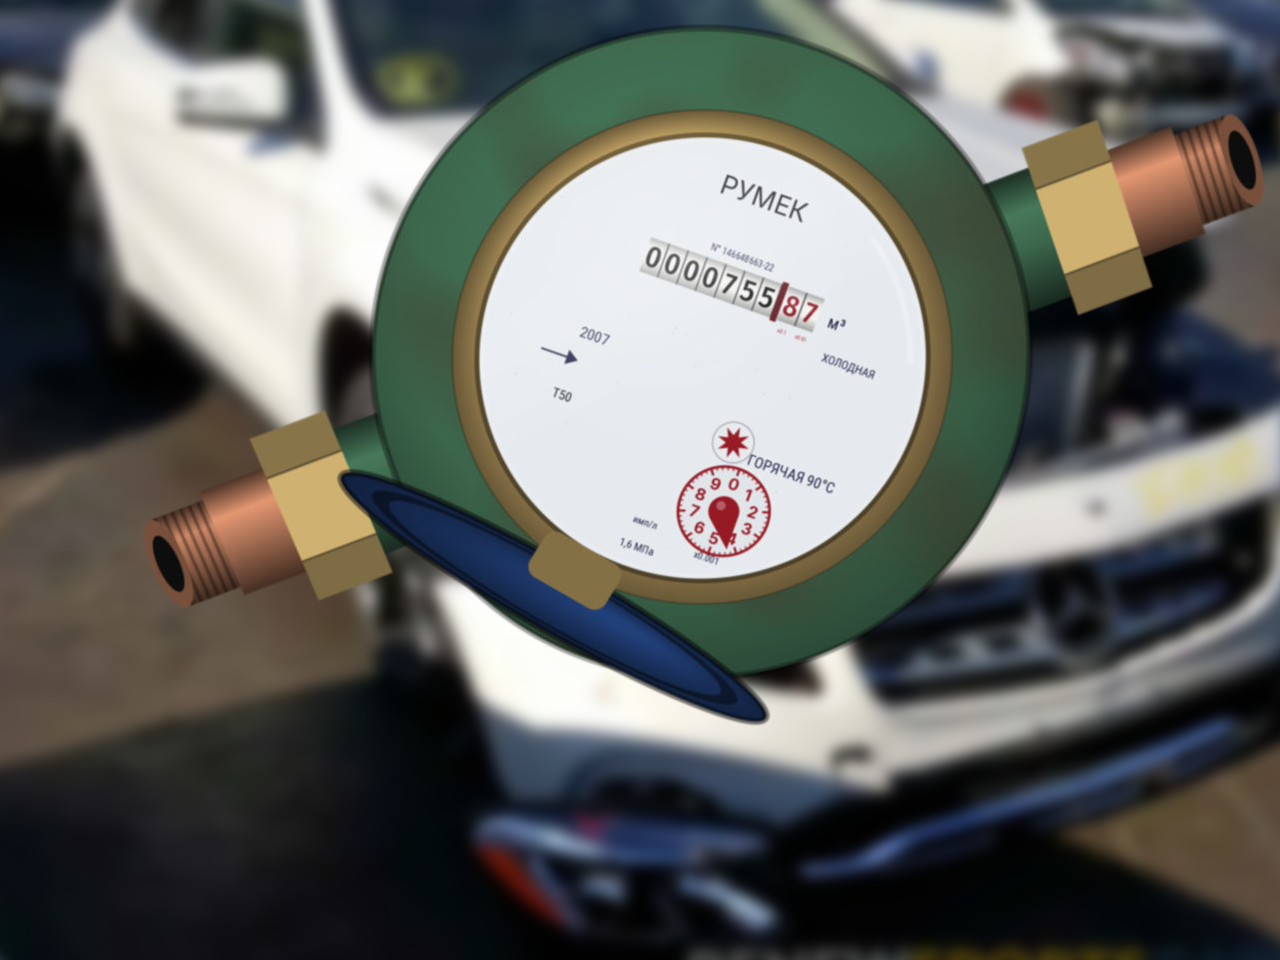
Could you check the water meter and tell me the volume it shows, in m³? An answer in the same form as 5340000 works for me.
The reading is 755.874
